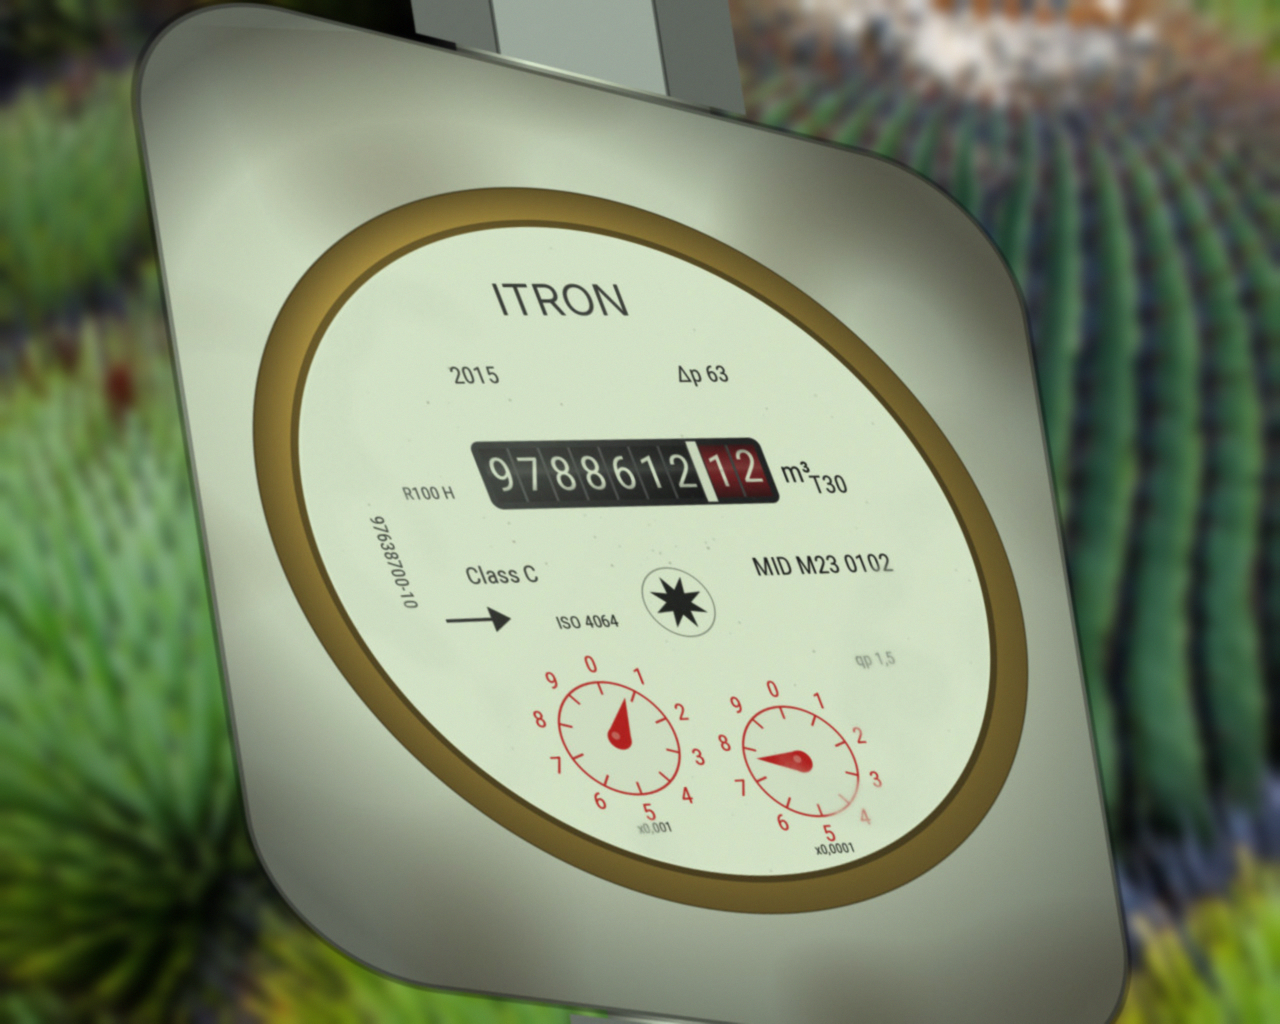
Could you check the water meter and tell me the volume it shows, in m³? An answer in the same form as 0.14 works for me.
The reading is 9788612.1207
